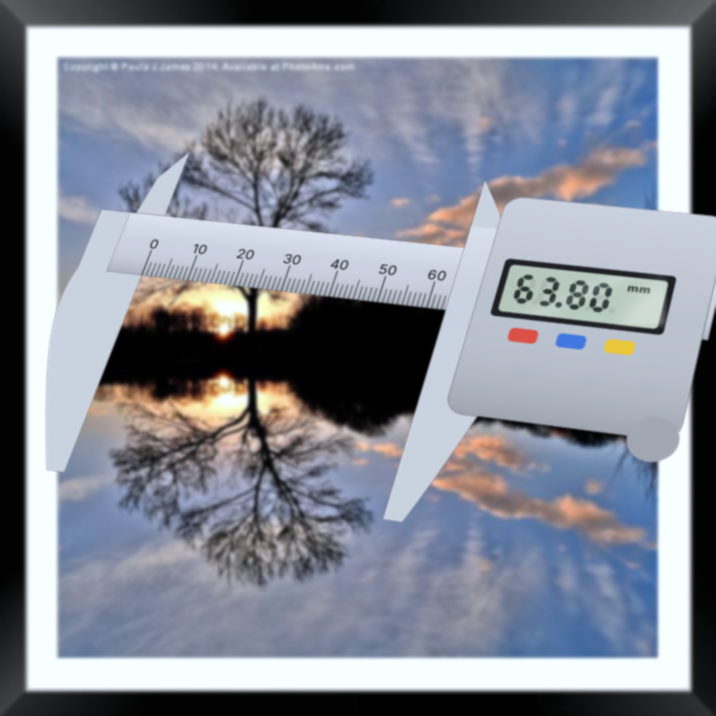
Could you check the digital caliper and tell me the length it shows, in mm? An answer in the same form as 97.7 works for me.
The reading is 63.80
